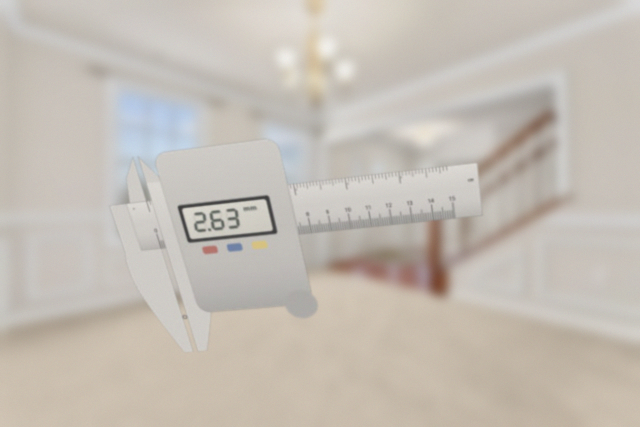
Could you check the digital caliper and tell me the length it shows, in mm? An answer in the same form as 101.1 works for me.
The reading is 2.63
